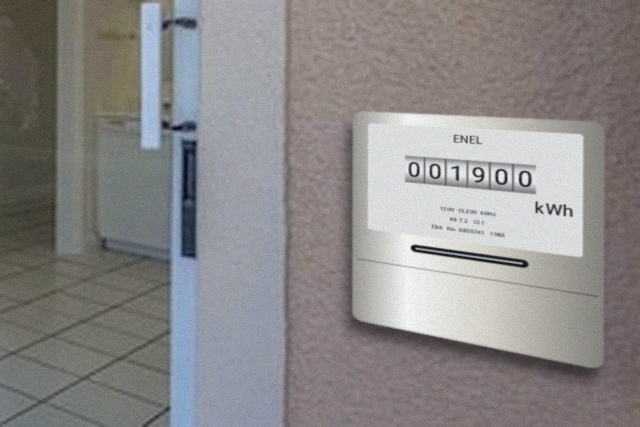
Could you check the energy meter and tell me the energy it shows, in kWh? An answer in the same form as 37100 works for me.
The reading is 1900
